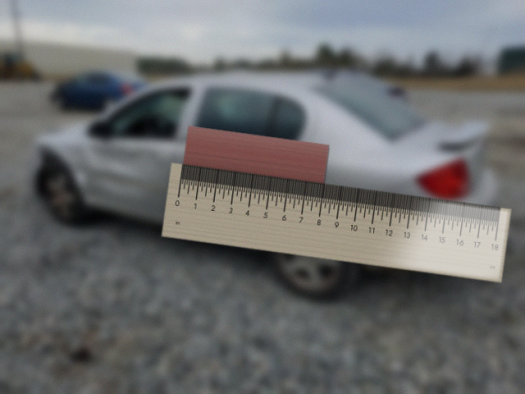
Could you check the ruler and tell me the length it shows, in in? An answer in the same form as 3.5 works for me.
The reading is 8
